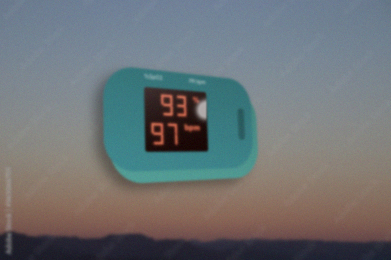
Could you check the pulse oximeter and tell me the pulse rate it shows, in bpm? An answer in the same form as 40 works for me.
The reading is 97
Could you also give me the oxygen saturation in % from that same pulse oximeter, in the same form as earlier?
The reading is 93
